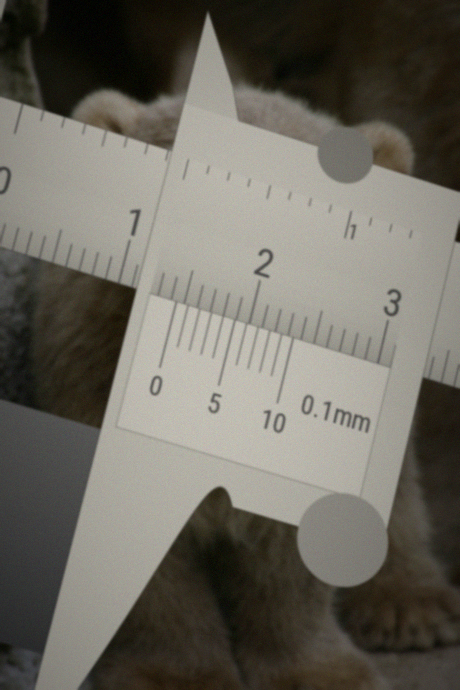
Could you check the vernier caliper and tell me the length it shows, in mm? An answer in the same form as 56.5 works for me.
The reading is 14.4
